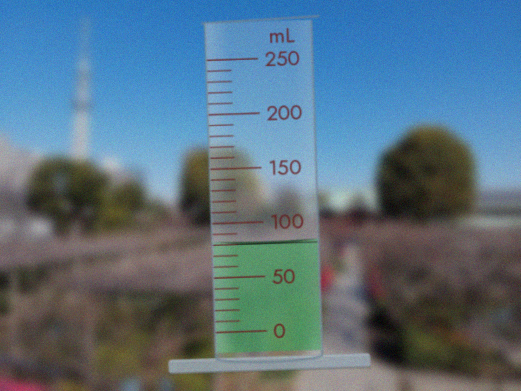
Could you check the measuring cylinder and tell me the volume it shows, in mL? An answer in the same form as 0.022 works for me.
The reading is 80
